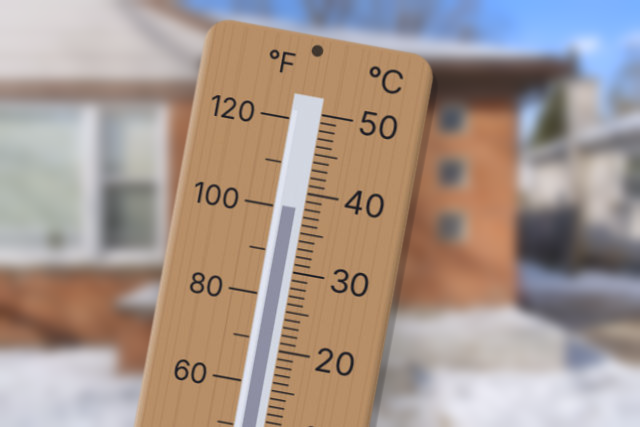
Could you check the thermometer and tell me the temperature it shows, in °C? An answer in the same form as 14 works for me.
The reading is 38
